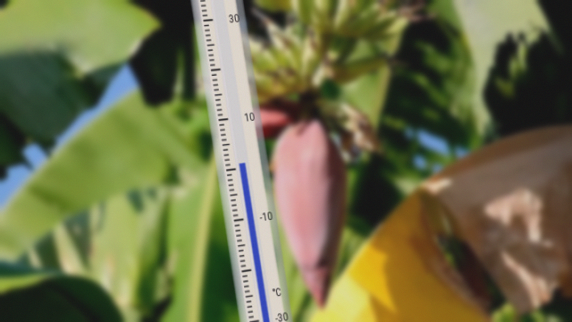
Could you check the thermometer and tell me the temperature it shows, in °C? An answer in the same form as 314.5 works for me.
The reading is 1
